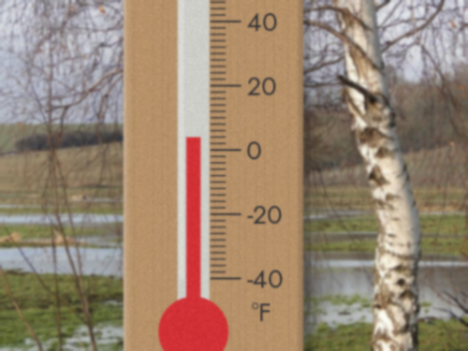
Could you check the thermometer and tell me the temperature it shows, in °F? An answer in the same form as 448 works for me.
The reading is 4
